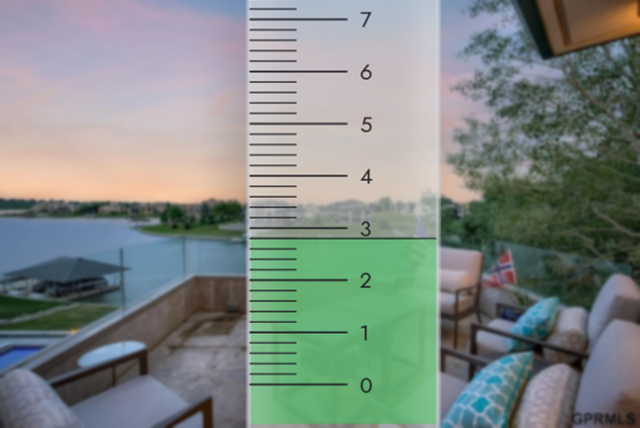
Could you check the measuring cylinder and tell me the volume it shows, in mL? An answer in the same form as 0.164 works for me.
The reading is 2.8
